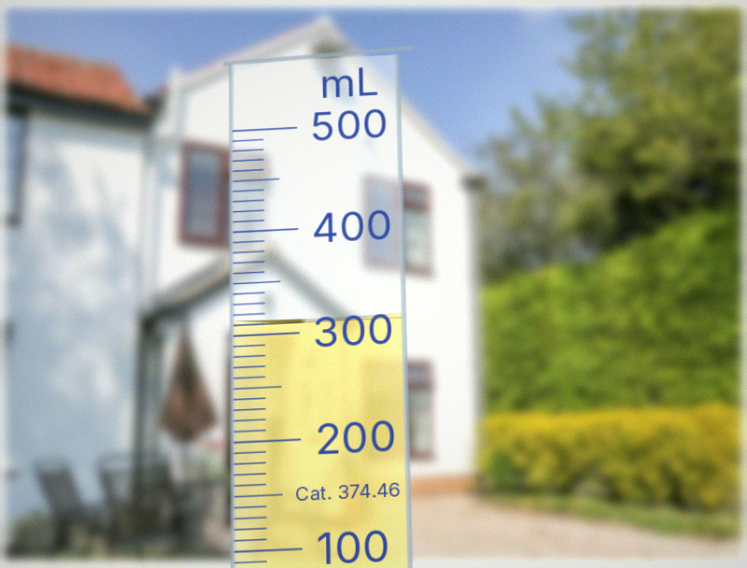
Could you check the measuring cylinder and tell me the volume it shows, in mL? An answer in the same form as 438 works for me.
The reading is 310
